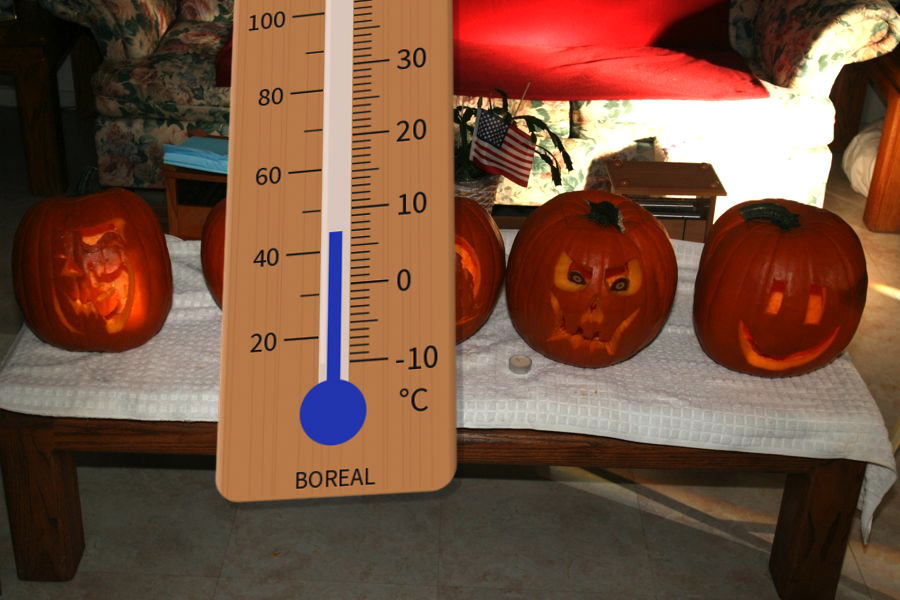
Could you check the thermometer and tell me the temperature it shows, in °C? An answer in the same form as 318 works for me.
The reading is 7
